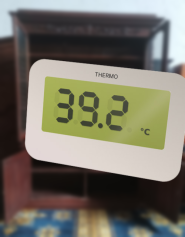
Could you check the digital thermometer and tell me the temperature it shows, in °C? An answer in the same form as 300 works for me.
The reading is 39.2
